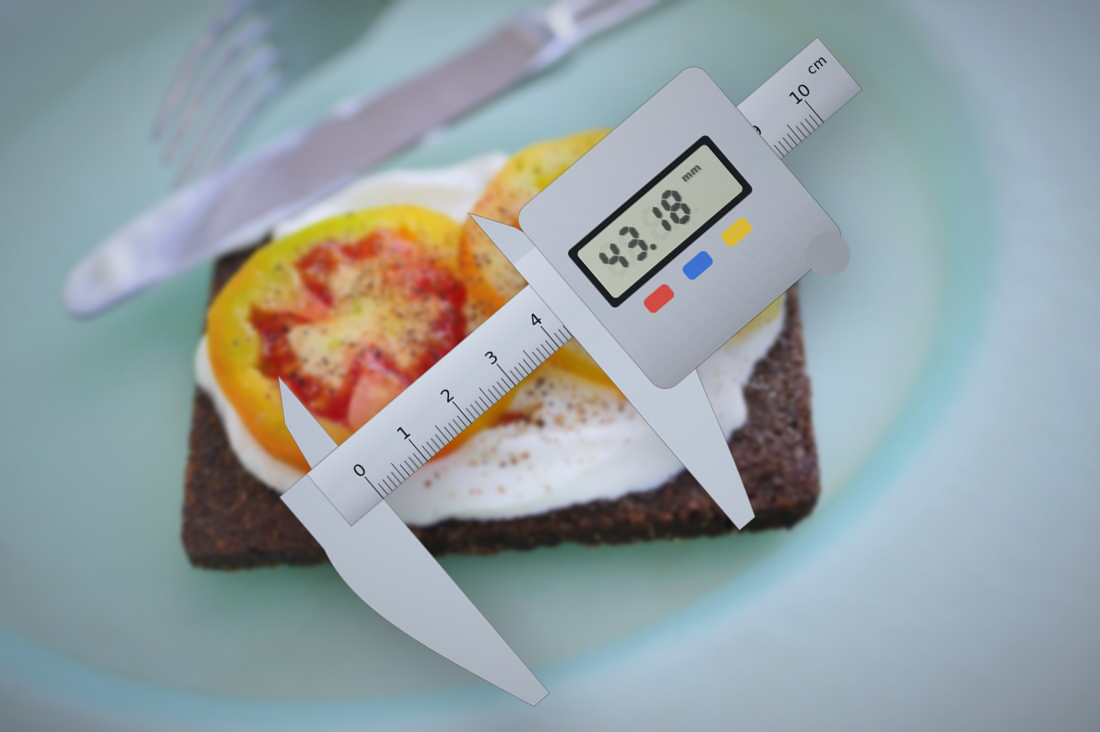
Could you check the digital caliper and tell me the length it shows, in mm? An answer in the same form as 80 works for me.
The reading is 43.18
